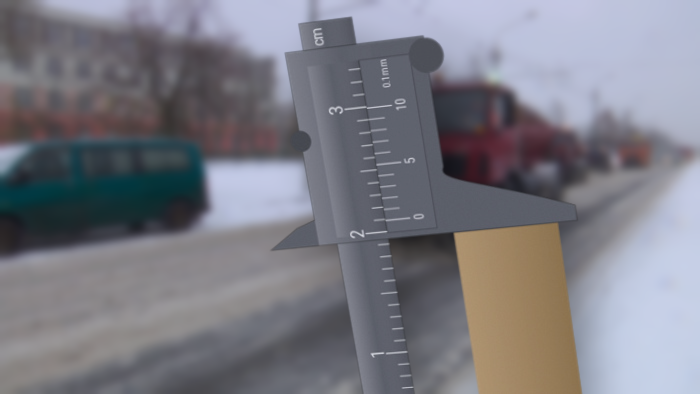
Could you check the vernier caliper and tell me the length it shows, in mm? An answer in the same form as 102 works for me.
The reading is 20.9
